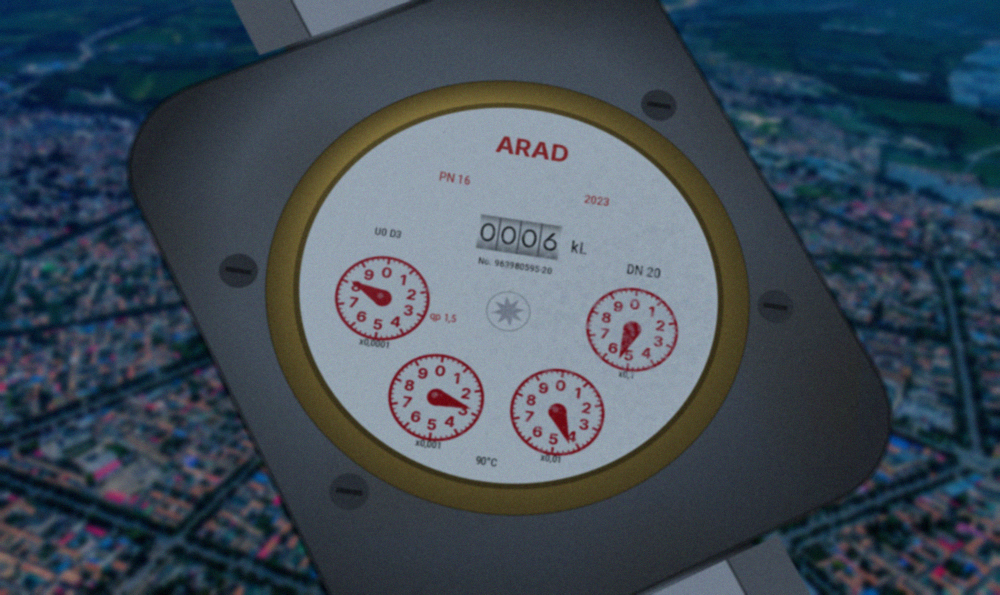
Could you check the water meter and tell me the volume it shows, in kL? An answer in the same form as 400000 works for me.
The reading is 6.5428
